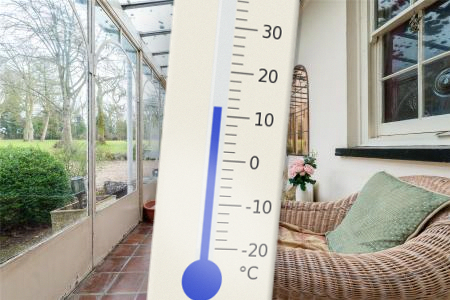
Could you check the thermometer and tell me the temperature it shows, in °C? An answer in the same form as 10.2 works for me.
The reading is 12
